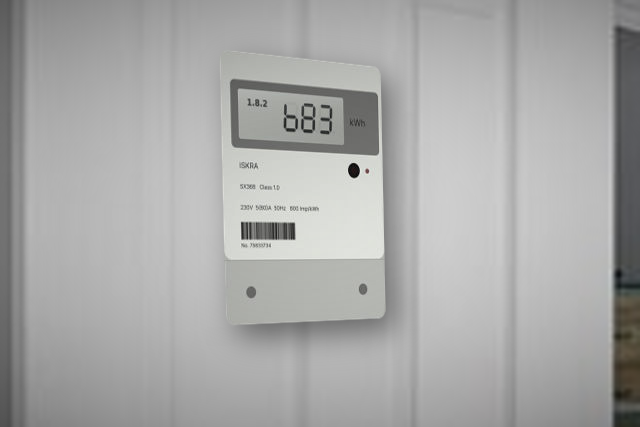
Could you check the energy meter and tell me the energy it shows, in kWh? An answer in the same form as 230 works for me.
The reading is 683
